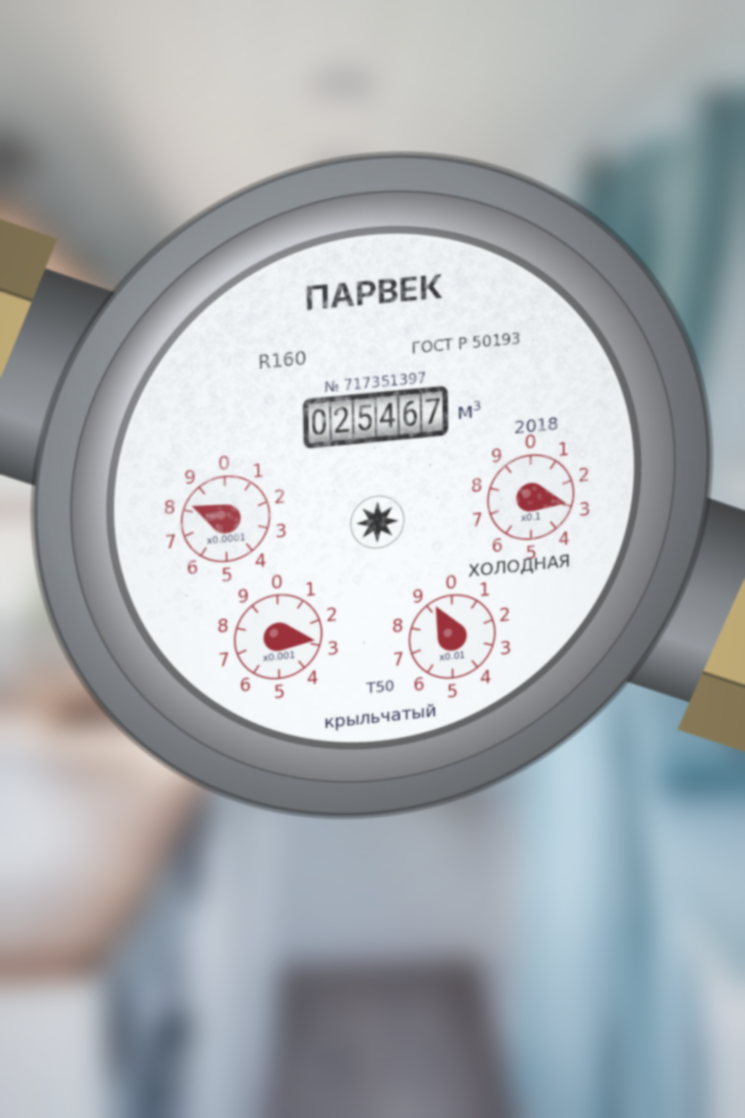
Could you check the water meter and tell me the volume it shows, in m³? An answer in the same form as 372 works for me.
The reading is 25467.2928
